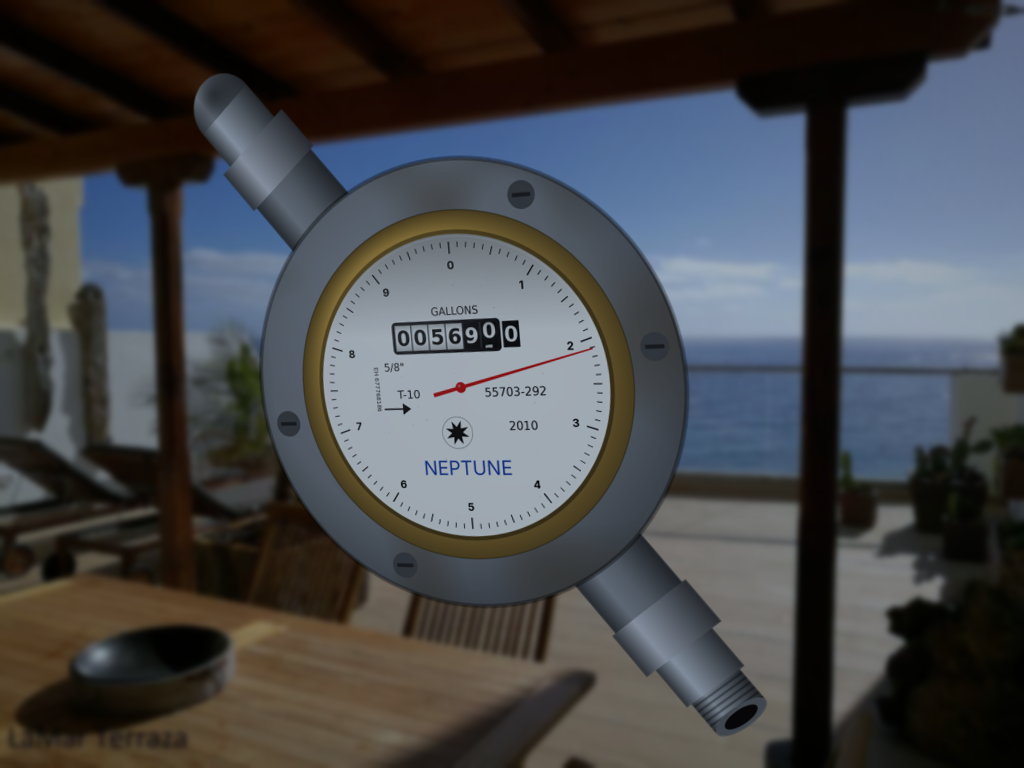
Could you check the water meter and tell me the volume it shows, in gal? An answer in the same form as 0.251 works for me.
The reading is 56902.1
